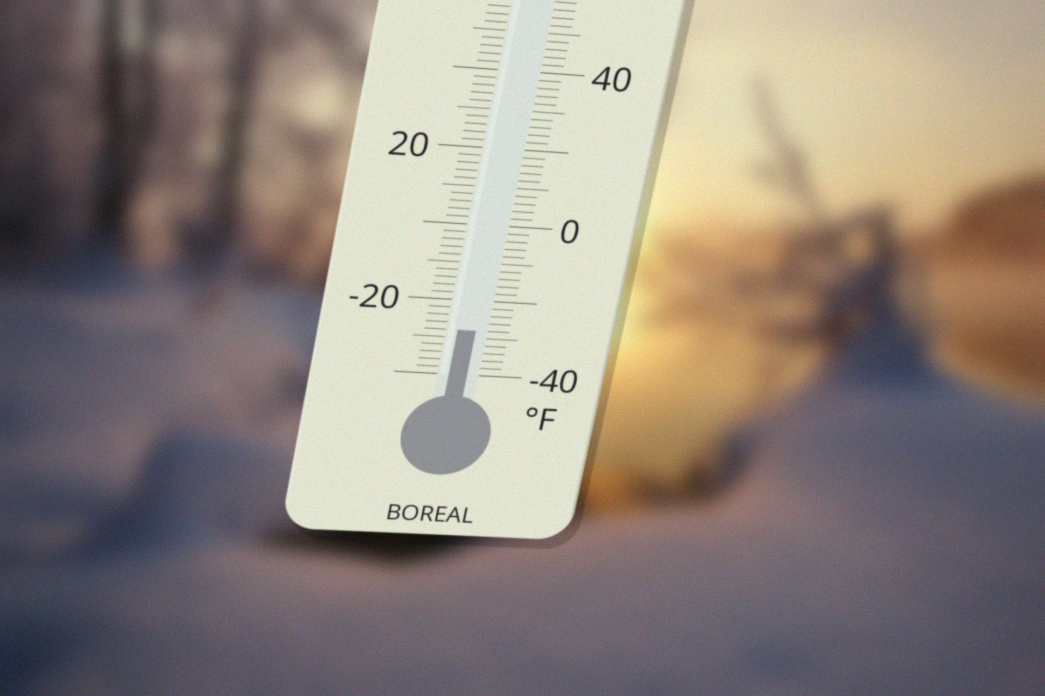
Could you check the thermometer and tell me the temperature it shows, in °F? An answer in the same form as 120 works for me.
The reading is -28
